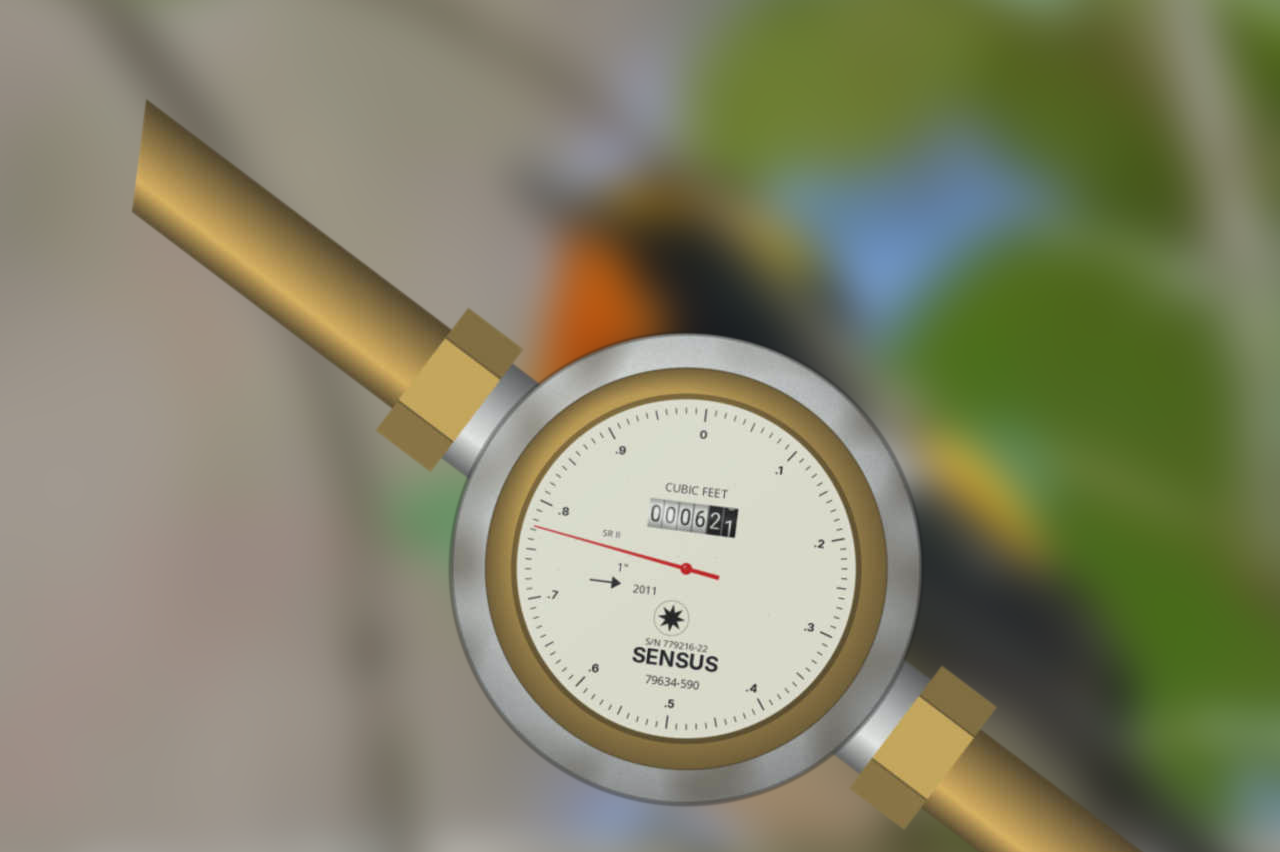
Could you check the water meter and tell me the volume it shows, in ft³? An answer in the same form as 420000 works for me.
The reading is 620.77
